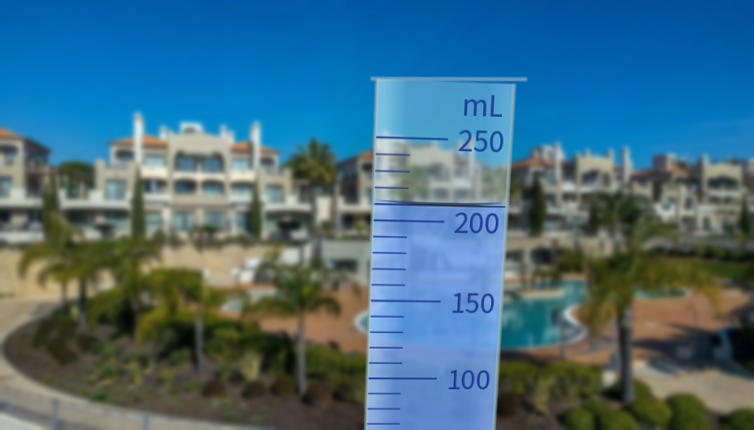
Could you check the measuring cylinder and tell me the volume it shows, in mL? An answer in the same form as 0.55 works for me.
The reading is 210
